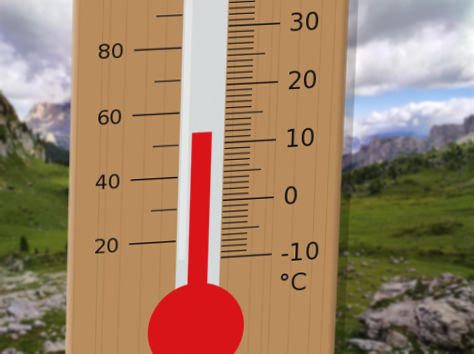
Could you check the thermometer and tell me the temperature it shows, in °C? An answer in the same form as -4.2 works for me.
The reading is 12
